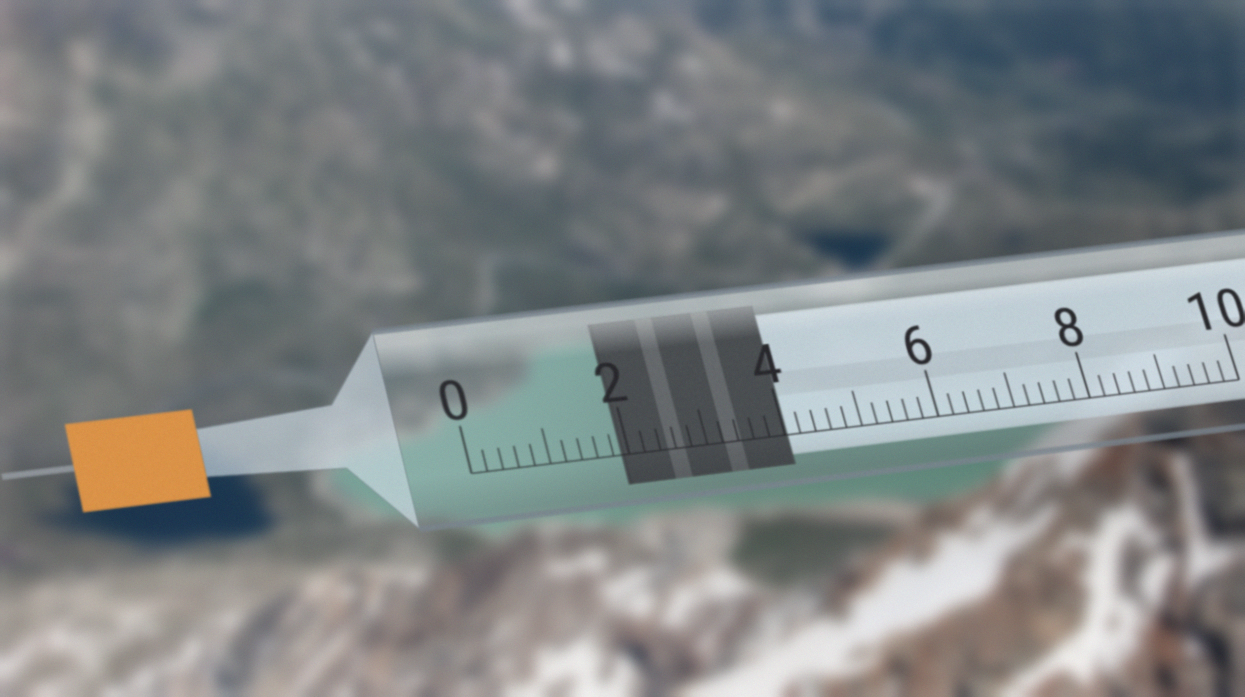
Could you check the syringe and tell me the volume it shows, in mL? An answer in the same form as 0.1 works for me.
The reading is 1.9
